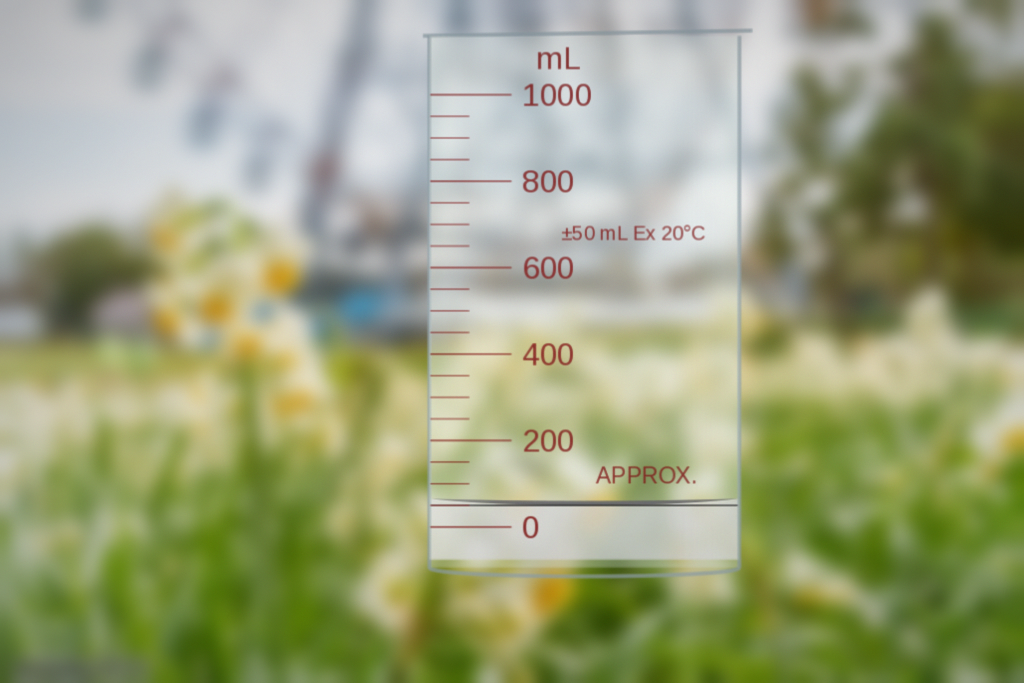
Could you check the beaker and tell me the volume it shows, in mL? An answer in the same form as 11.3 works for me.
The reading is 50
